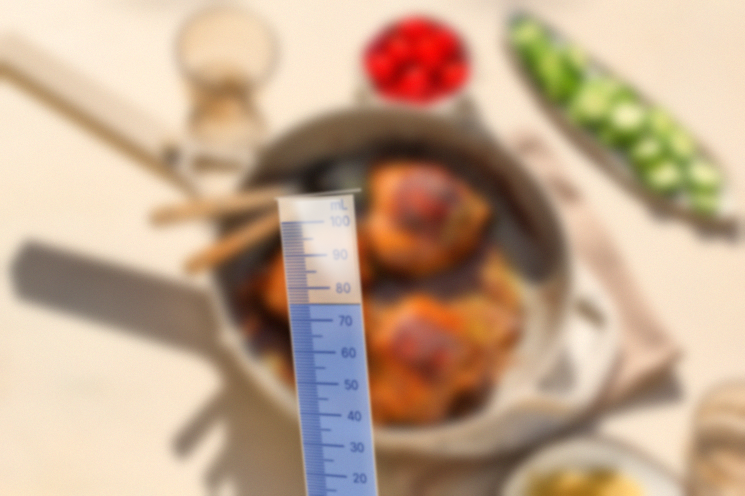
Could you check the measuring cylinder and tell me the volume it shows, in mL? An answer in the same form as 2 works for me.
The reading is 75
